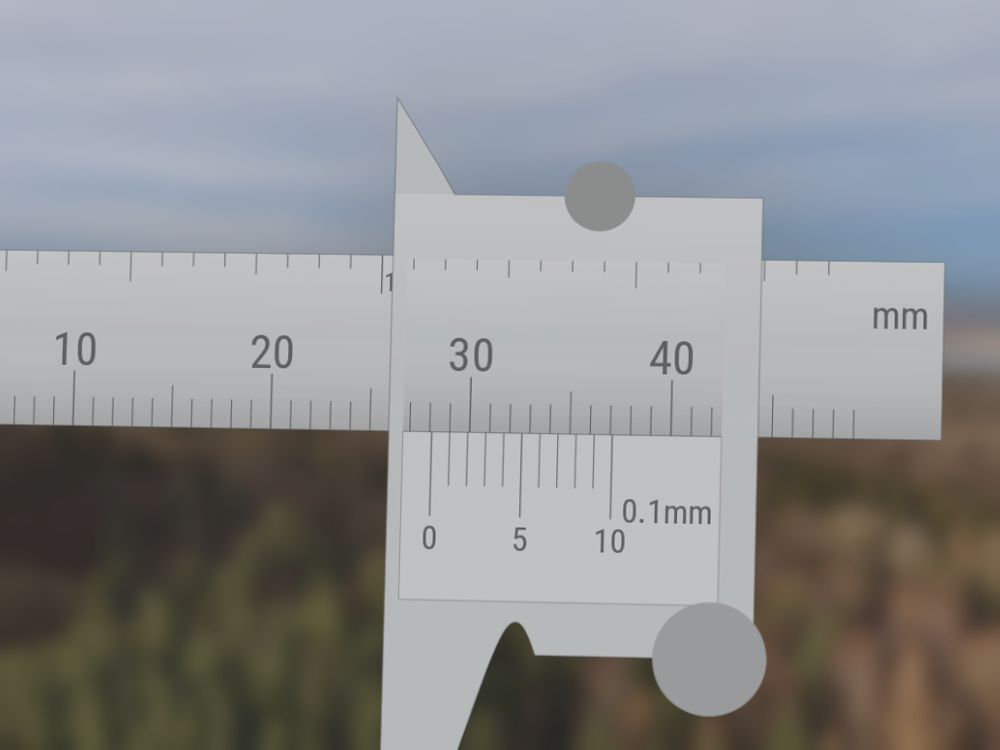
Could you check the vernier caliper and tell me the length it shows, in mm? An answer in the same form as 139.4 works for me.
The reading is 28.1
